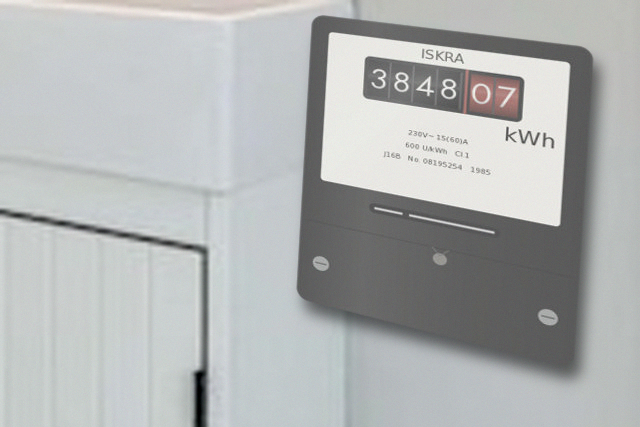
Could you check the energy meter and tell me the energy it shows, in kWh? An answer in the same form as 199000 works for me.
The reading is 3848.07
